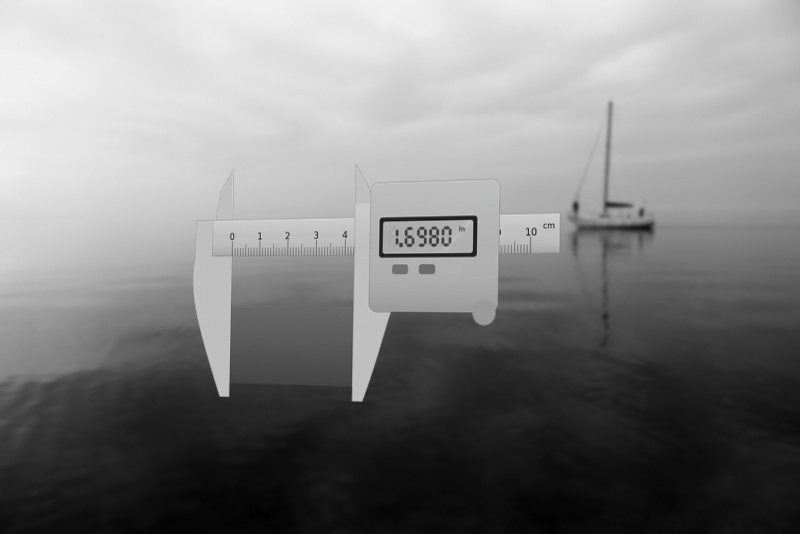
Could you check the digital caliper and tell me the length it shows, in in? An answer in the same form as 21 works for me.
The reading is 1.6980
